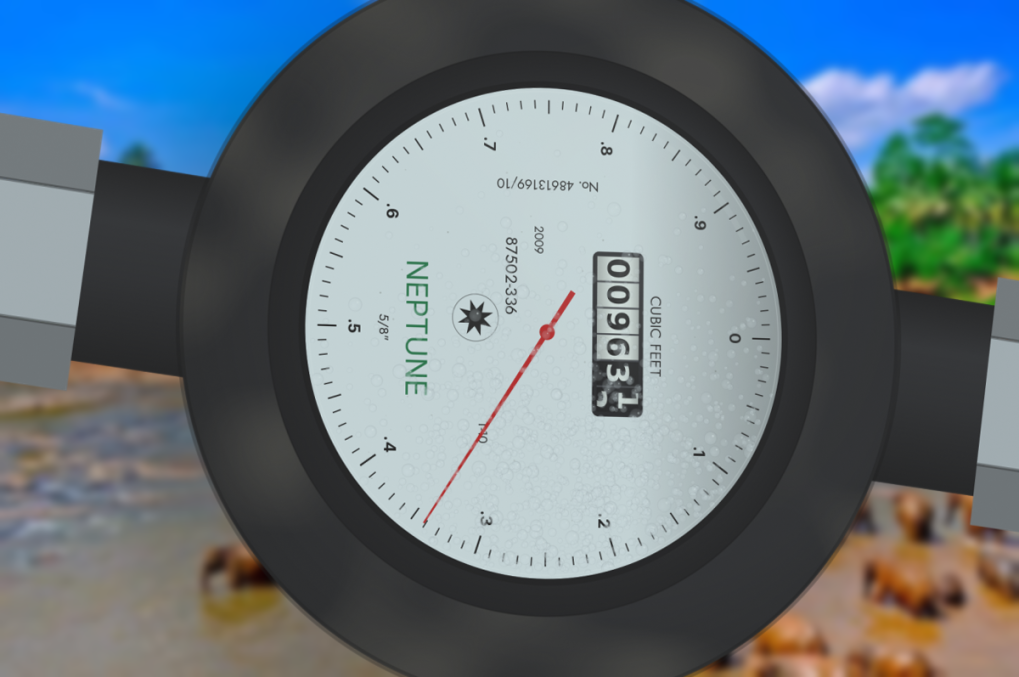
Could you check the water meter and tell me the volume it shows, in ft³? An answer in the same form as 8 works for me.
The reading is 9631.34
